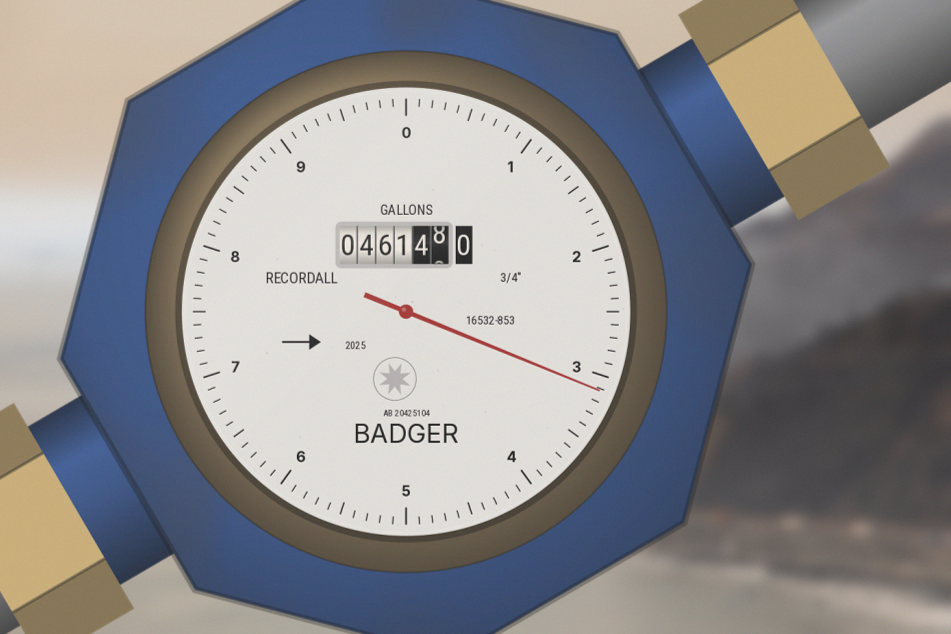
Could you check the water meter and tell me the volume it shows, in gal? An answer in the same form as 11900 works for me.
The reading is 461483.1
